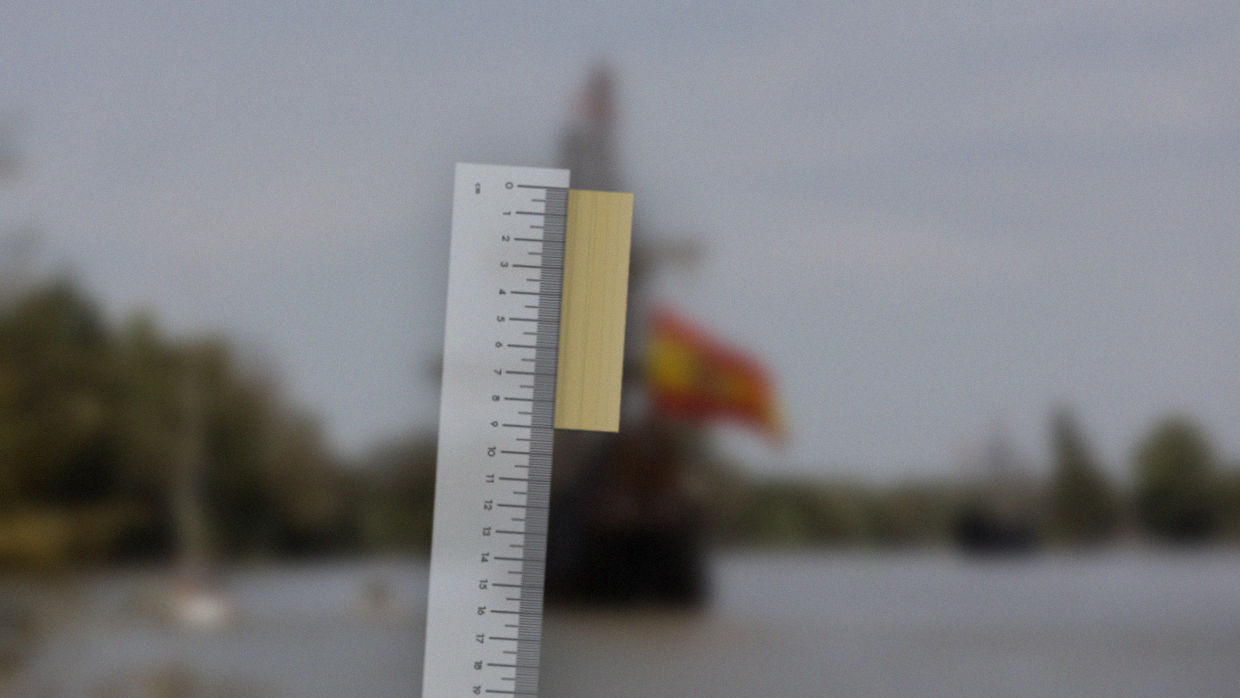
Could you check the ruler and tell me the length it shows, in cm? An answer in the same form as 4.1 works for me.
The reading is 9
